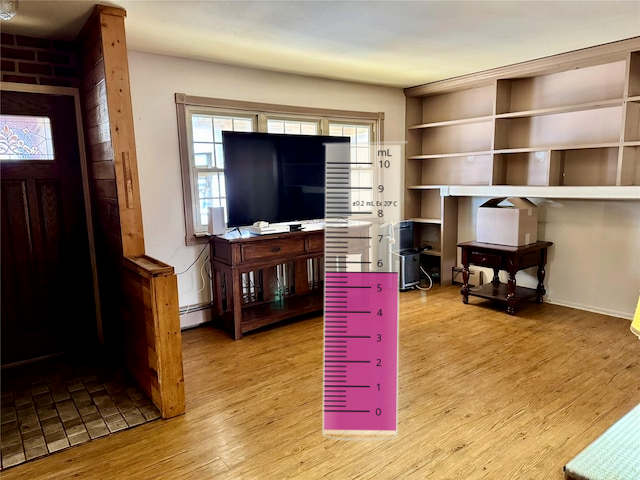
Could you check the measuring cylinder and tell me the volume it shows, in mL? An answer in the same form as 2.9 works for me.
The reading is 5.6
